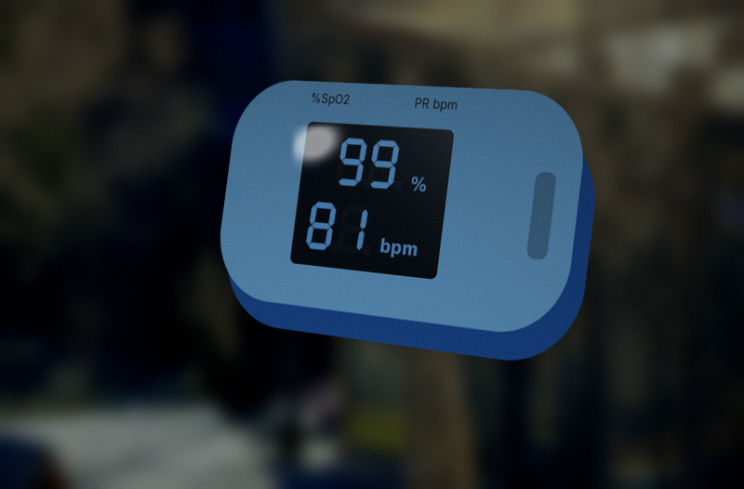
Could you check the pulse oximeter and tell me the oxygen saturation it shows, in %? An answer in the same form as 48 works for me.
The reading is 99
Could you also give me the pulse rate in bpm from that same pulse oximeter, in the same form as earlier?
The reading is 81
